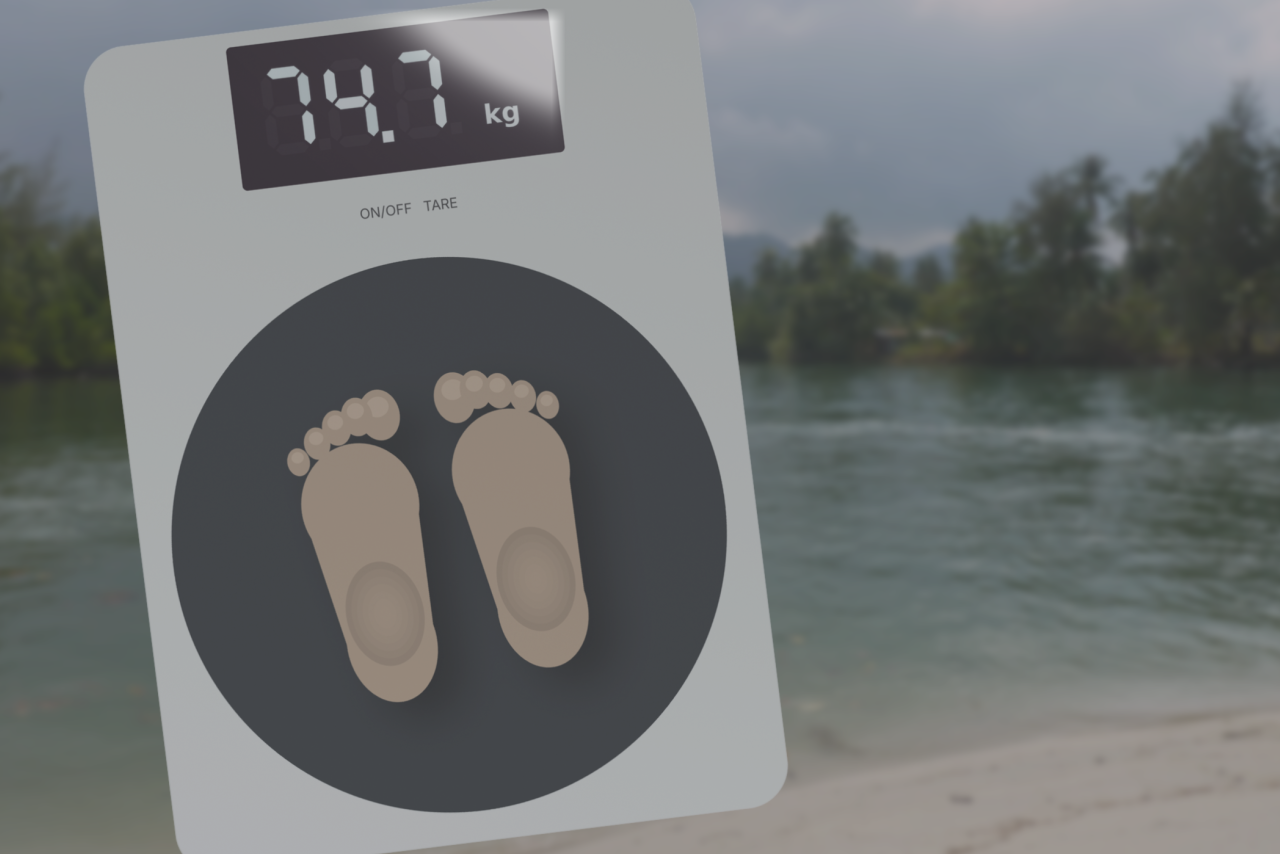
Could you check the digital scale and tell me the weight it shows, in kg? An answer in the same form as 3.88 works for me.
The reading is 74.7
